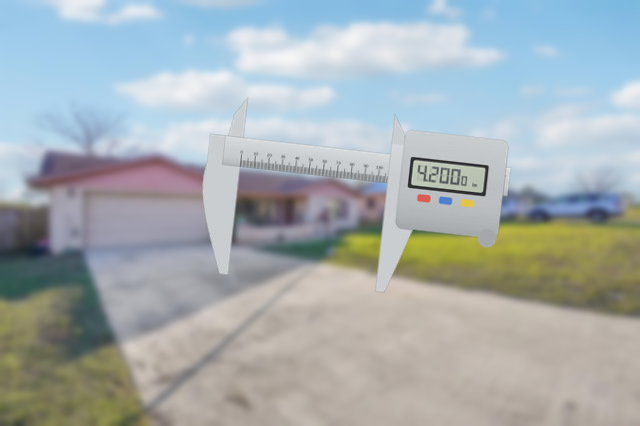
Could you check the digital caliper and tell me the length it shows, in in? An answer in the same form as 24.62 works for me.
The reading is 4.2000
